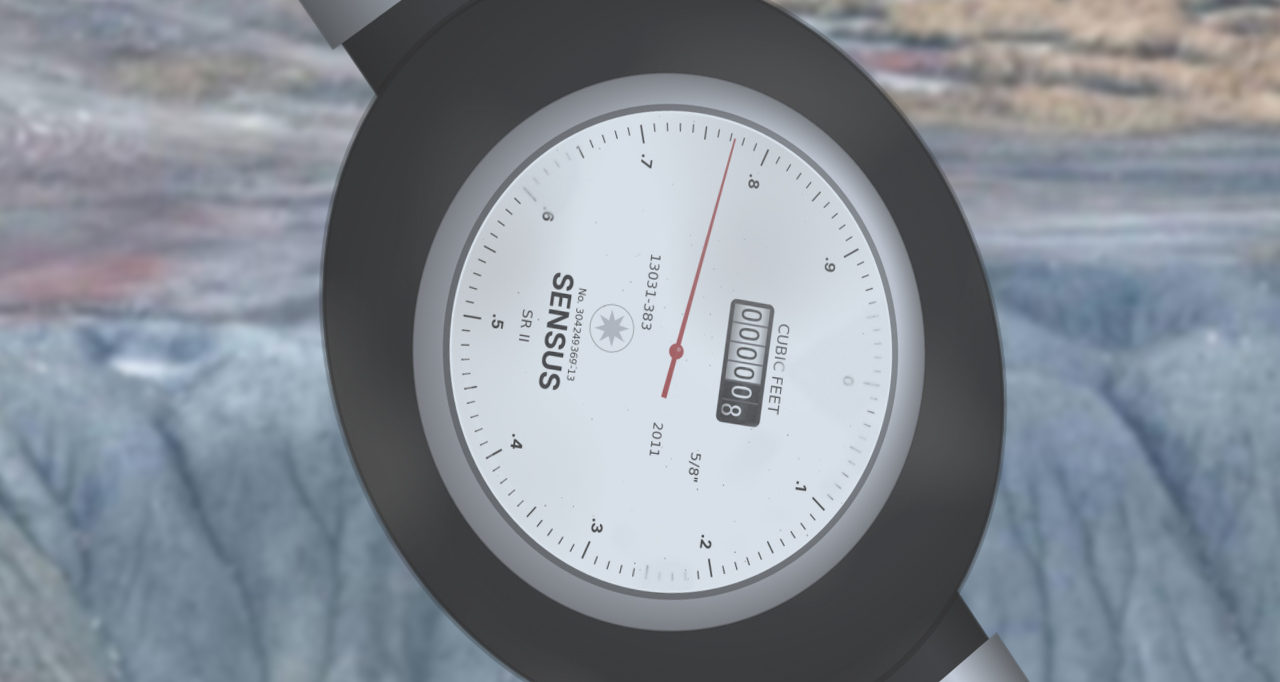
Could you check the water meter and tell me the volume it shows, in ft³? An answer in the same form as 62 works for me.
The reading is 7.77
